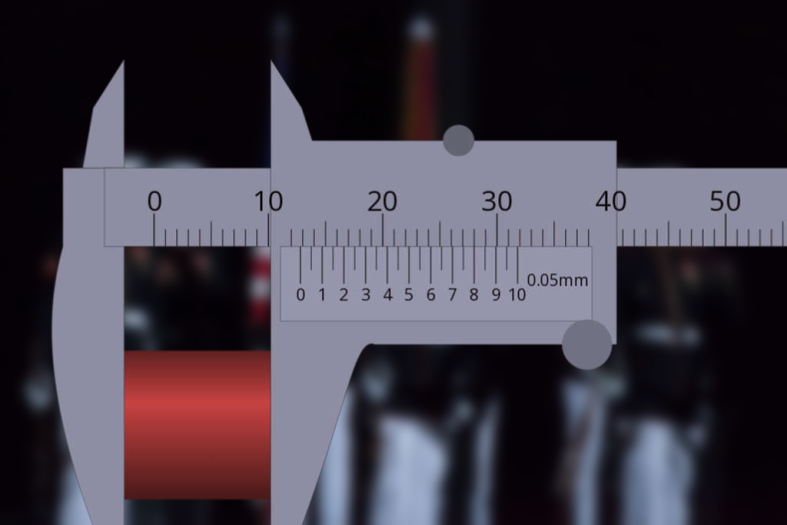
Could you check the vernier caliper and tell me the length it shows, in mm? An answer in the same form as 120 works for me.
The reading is 12.8
